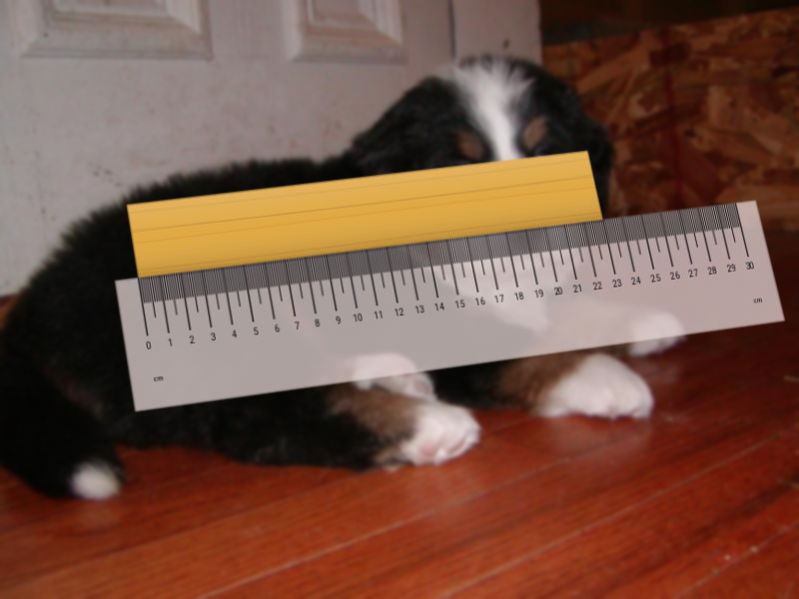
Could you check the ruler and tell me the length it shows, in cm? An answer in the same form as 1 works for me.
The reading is 23
